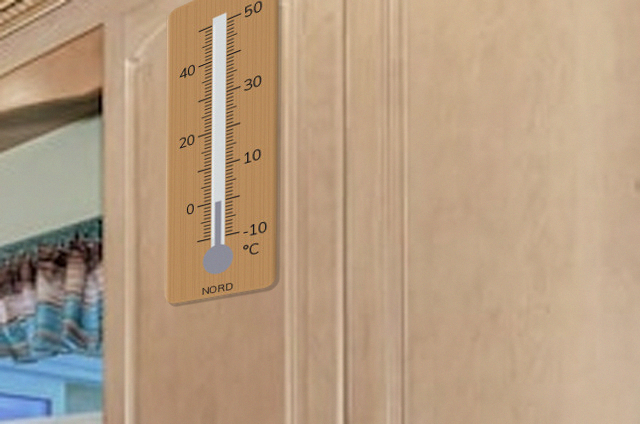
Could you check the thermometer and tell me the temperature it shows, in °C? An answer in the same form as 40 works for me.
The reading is 0
